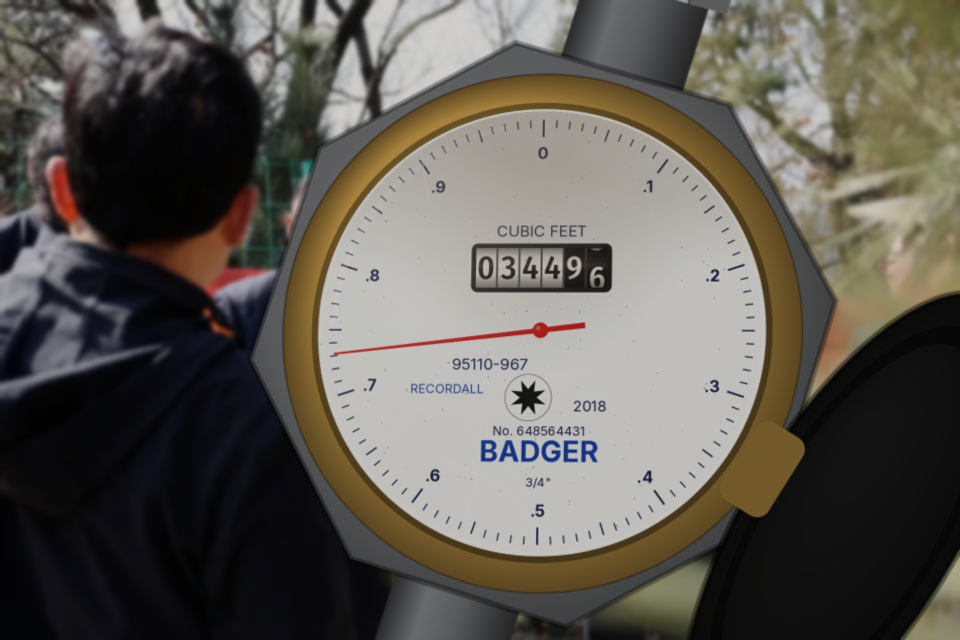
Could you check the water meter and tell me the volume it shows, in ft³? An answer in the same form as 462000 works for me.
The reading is 34495.73
